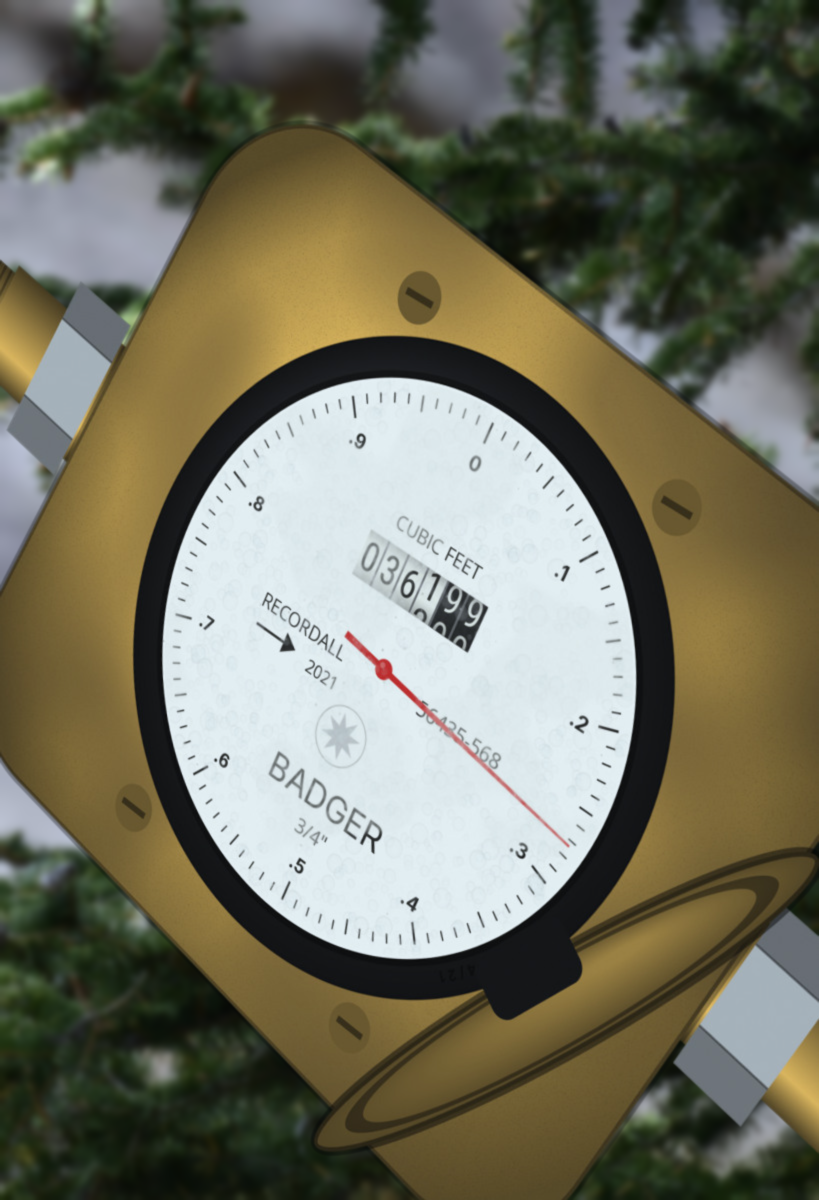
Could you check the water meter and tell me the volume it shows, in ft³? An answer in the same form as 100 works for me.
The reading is 36199.27
